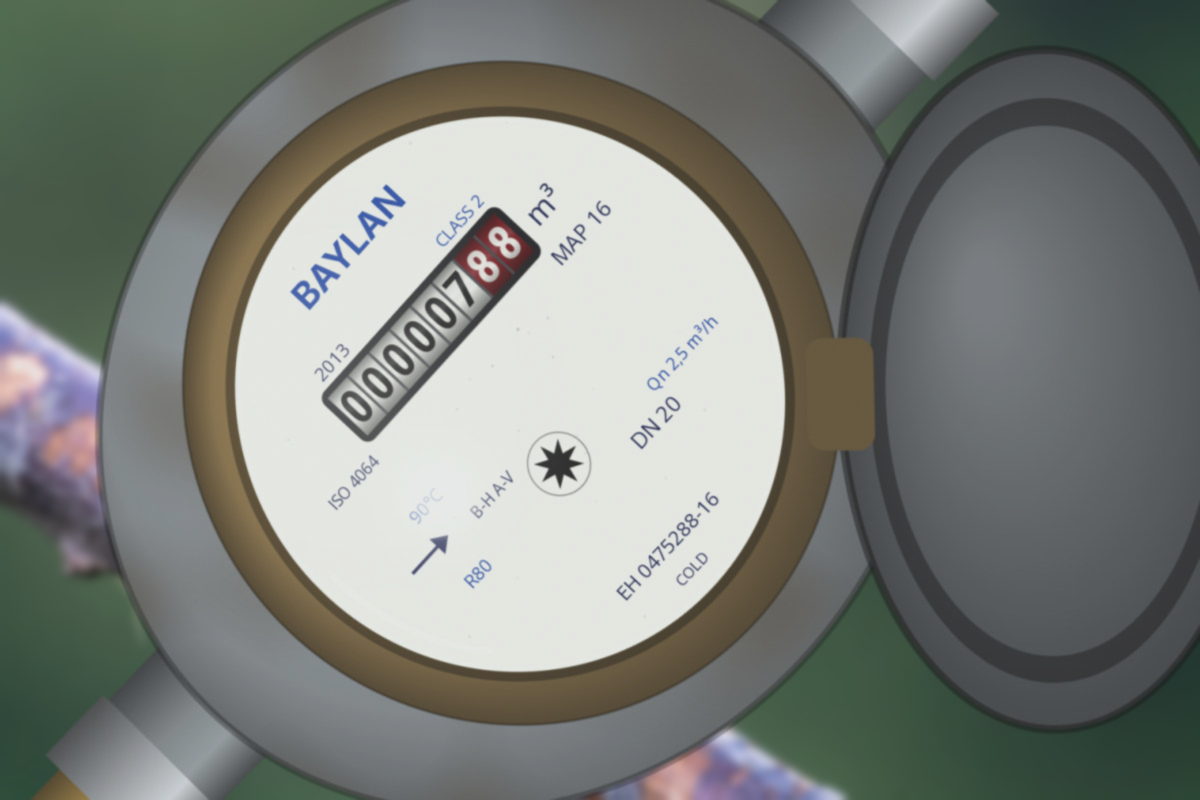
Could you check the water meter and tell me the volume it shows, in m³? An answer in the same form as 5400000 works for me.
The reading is 7.88
